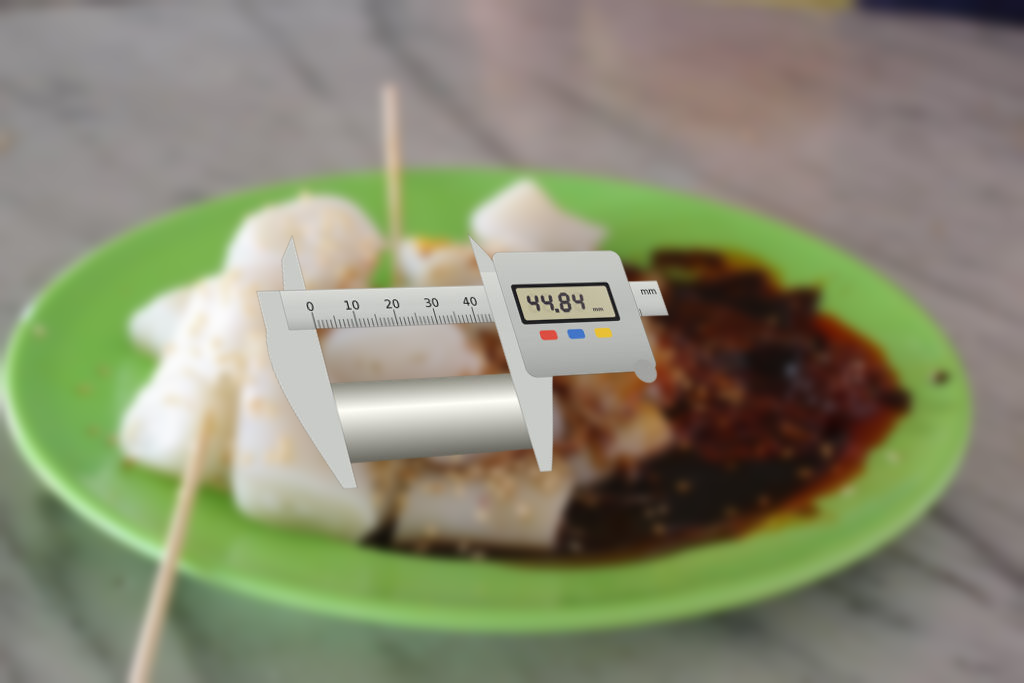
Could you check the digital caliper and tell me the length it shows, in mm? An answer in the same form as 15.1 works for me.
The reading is 44.84
